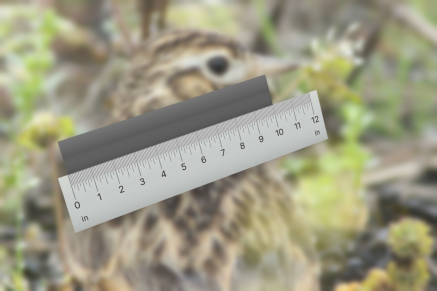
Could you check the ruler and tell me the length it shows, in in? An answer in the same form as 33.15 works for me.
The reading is 10
